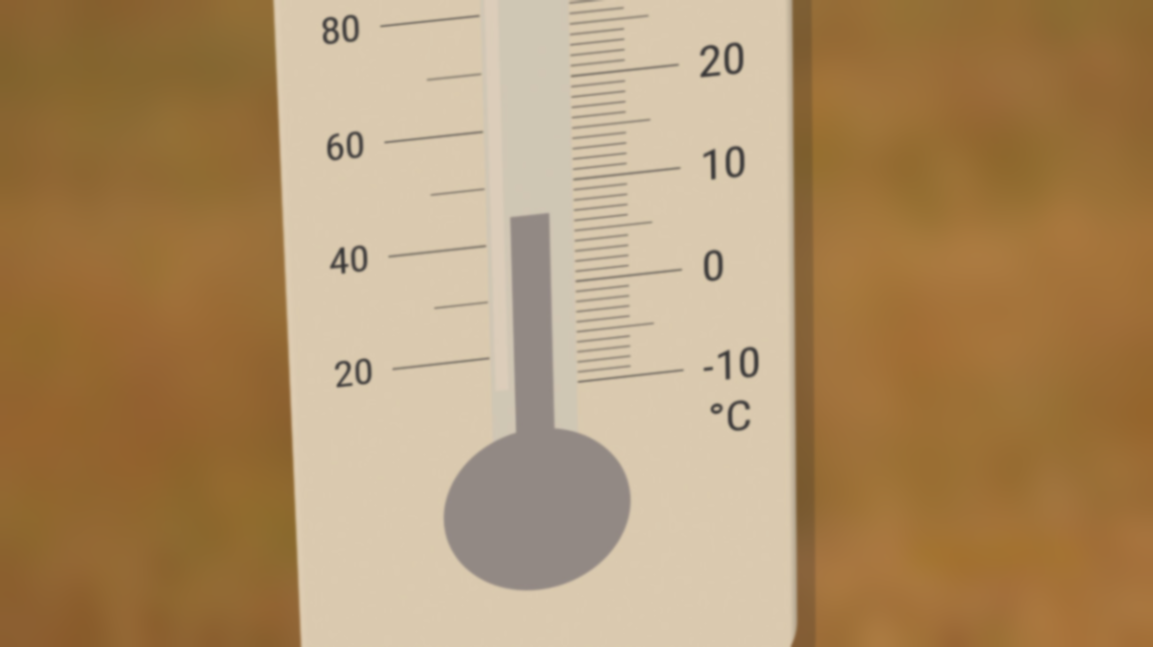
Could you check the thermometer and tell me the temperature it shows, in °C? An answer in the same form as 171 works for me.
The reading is 7
